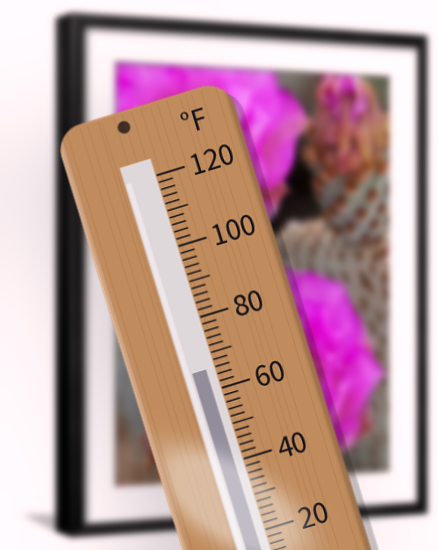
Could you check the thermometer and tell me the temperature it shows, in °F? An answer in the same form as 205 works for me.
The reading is 66
